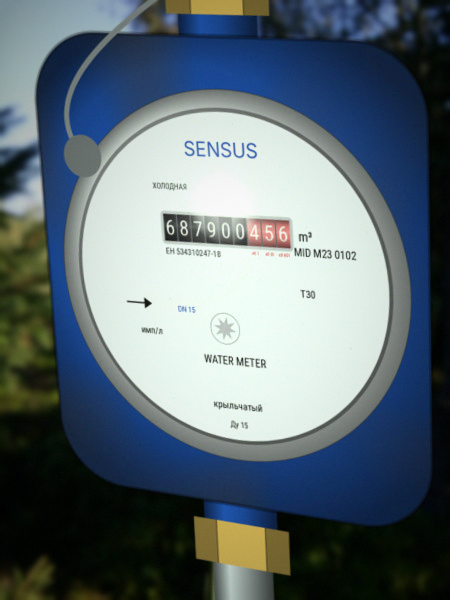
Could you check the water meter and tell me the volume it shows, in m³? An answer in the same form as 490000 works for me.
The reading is 687900.456
